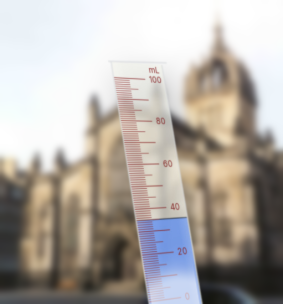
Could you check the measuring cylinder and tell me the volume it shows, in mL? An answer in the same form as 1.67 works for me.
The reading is 35
